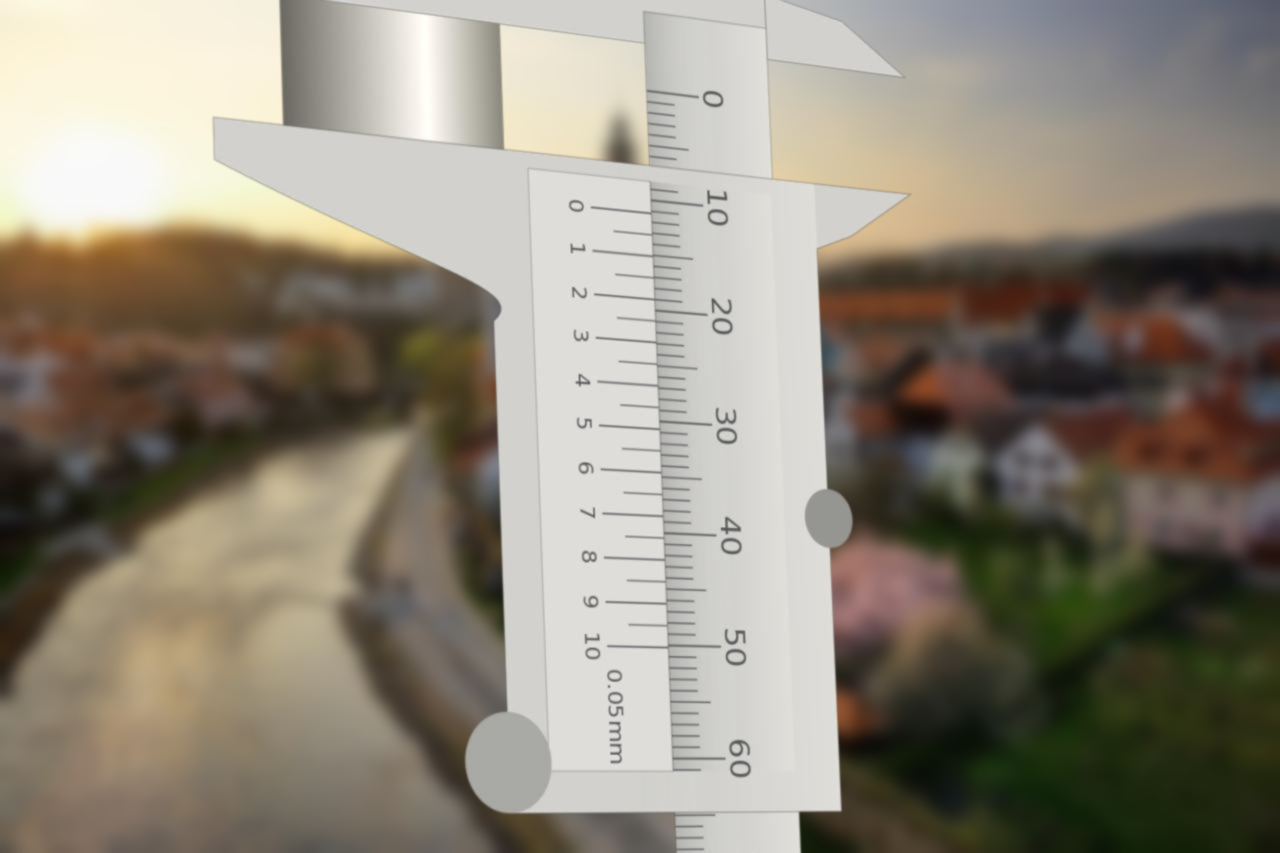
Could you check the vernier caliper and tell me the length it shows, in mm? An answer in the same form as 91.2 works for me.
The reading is 11.2
